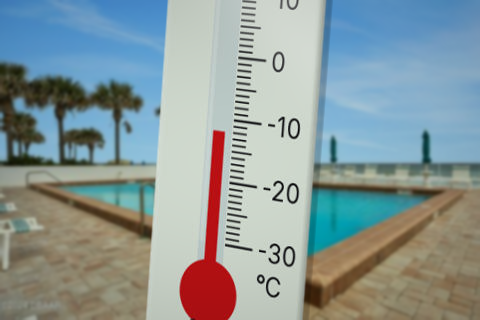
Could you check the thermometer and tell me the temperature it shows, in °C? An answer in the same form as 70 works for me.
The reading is -12
